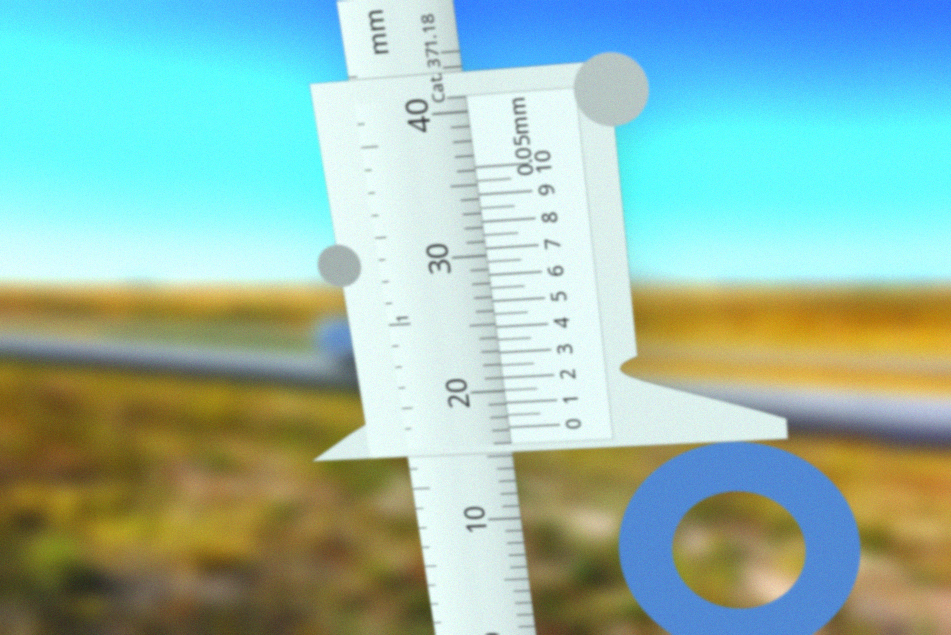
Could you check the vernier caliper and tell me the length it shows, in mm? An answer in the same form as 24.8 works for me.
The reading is 17.2
